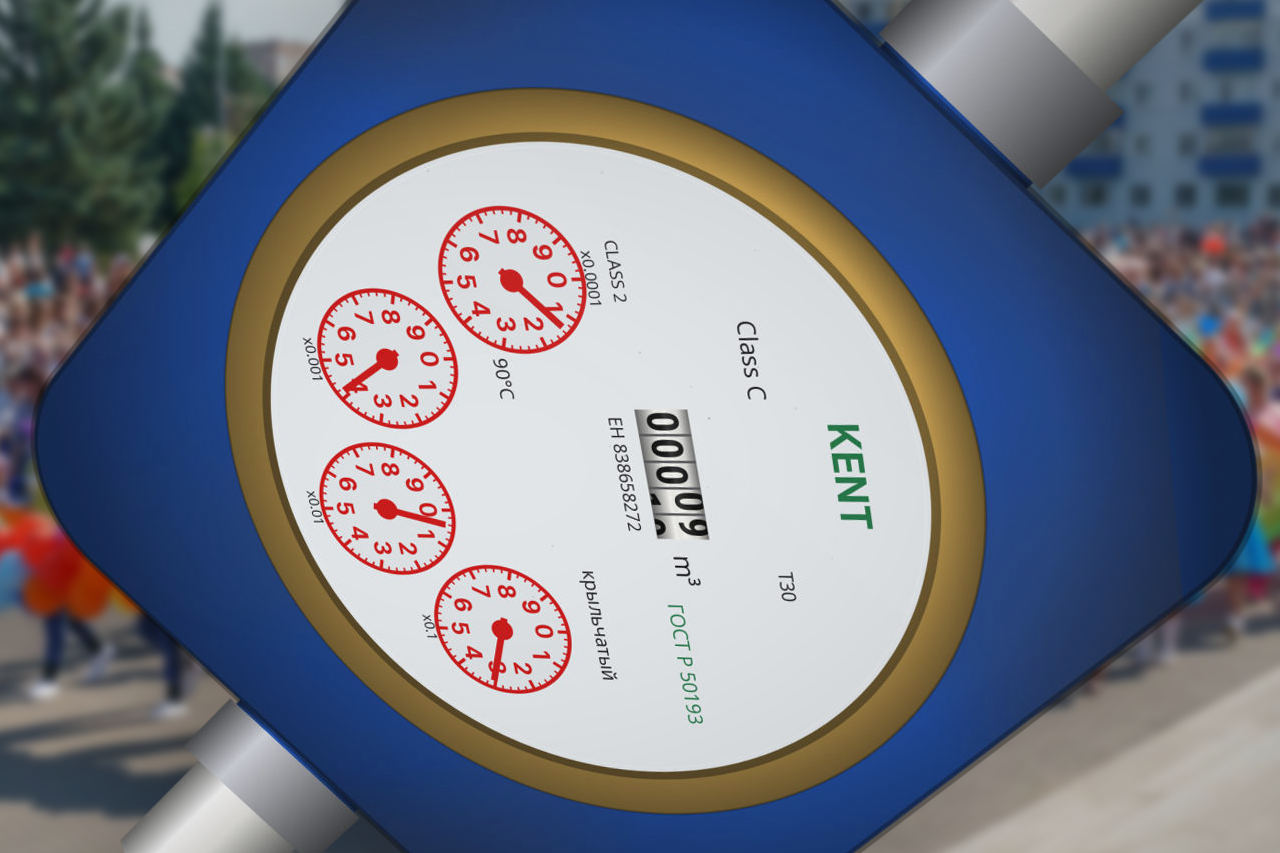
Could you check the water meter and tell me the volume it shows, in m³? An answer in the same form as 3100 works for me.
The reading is 9.3041
